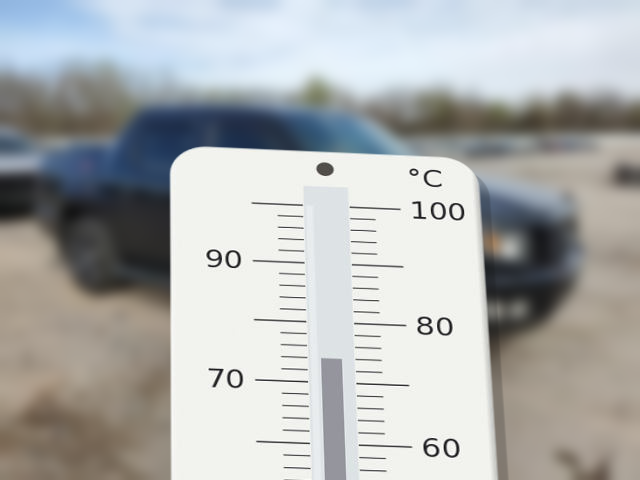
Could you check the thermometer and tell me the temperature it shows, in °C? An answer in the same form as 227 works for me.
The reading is 74
